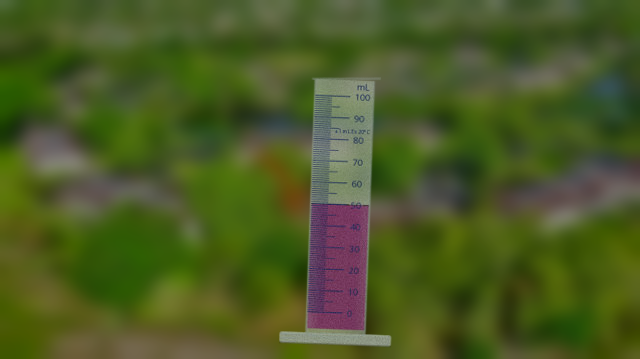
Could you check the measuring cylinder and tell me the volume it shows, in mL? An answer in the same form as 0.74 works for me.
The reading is 50
